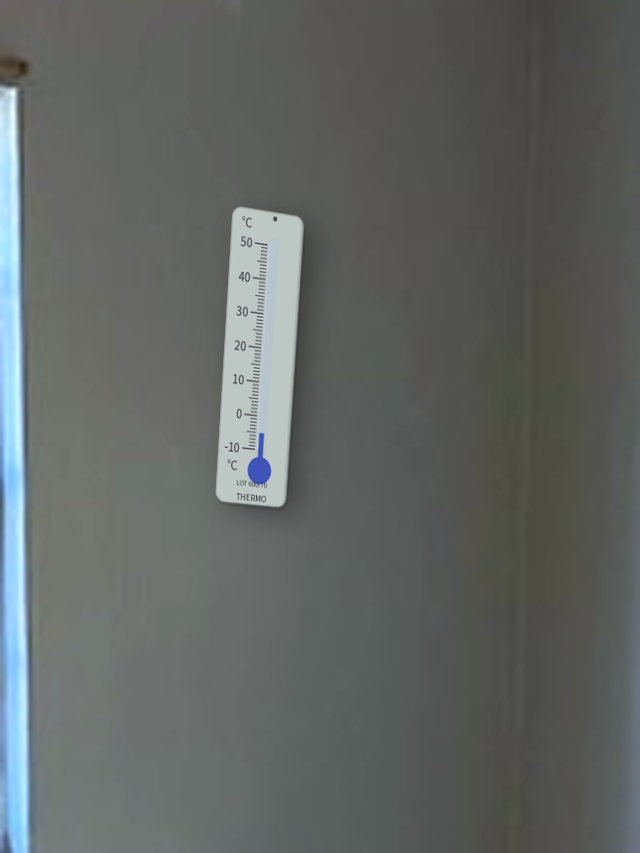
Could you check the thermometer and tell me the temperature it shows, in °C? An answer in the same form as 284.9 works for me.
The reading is -5
